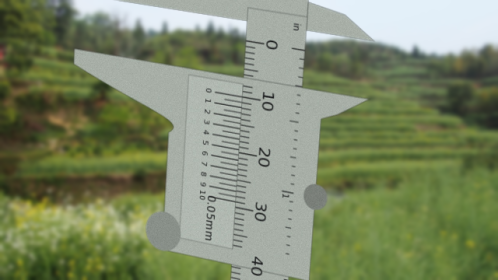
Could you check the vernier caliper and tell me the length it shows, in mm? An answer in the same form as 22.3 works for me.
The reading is 10.0
